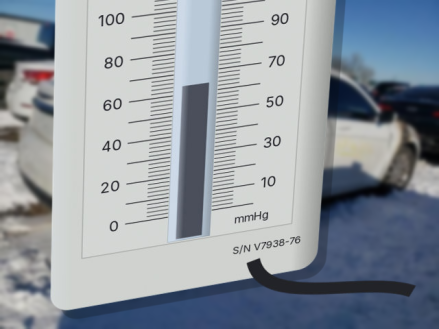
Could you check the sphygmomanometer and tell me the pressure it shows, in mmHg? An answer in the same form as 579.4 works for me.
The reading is 64
